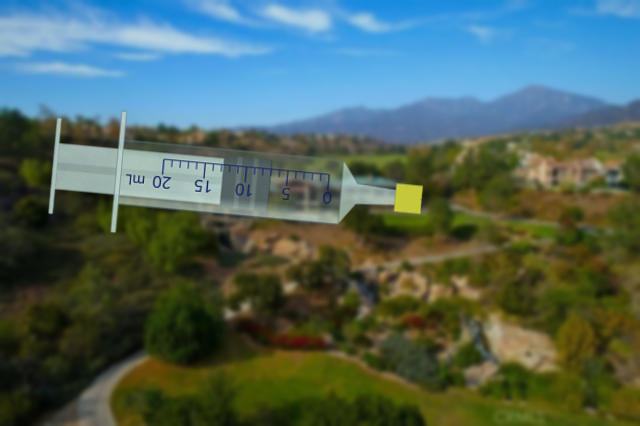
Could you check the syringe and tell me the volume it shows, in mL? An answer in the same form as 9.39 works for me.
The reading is 7
